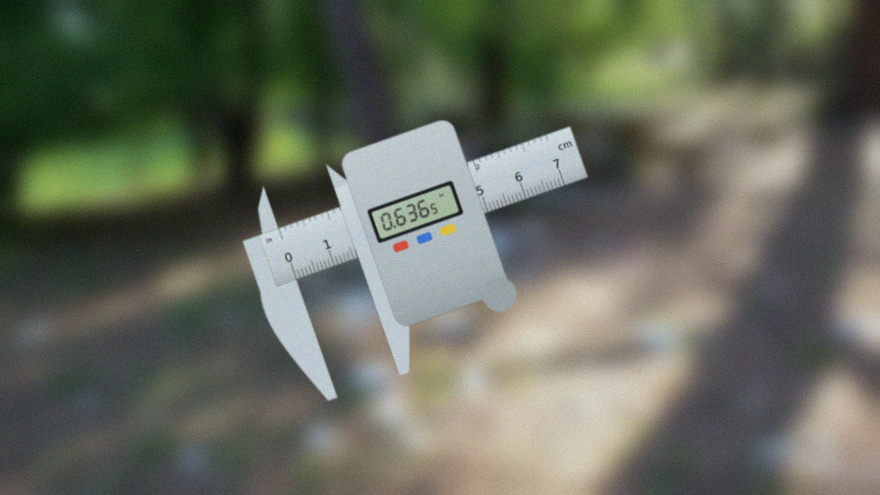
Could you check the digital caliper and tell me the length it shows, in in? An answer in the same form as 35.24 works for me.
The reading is 0.6365
